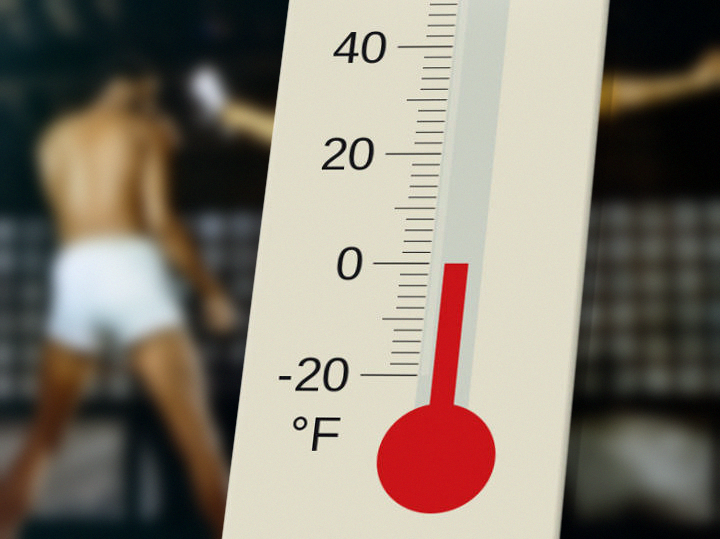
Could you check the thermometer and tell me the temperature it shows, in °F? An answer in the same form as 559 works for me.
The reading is 0
